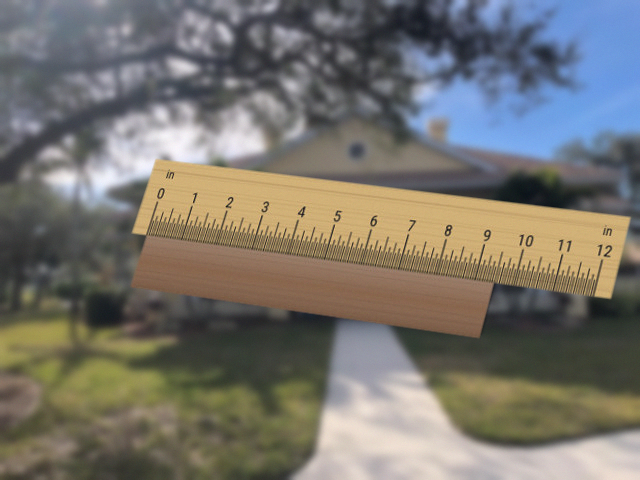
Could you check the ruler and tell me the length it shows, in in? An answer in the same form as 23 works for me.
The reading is 9.5
